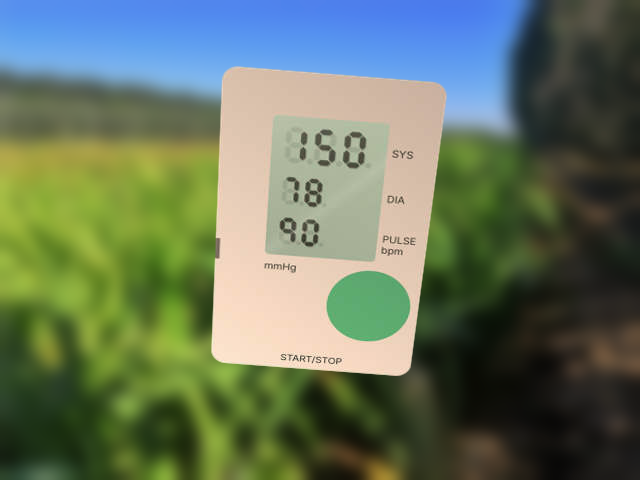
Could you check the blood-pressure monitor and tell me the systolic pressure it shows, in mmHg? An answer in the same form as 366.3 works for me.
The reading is 150
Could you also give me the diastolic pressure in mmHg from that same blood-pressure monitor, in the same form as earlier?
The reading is 78
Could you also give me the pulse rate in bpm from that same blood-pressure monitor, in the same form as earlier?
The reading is 90
